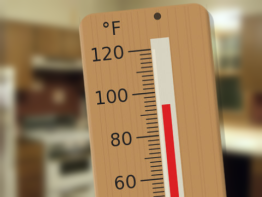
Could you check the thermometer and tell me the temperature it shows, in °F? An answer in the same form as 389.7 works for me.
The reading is 94
